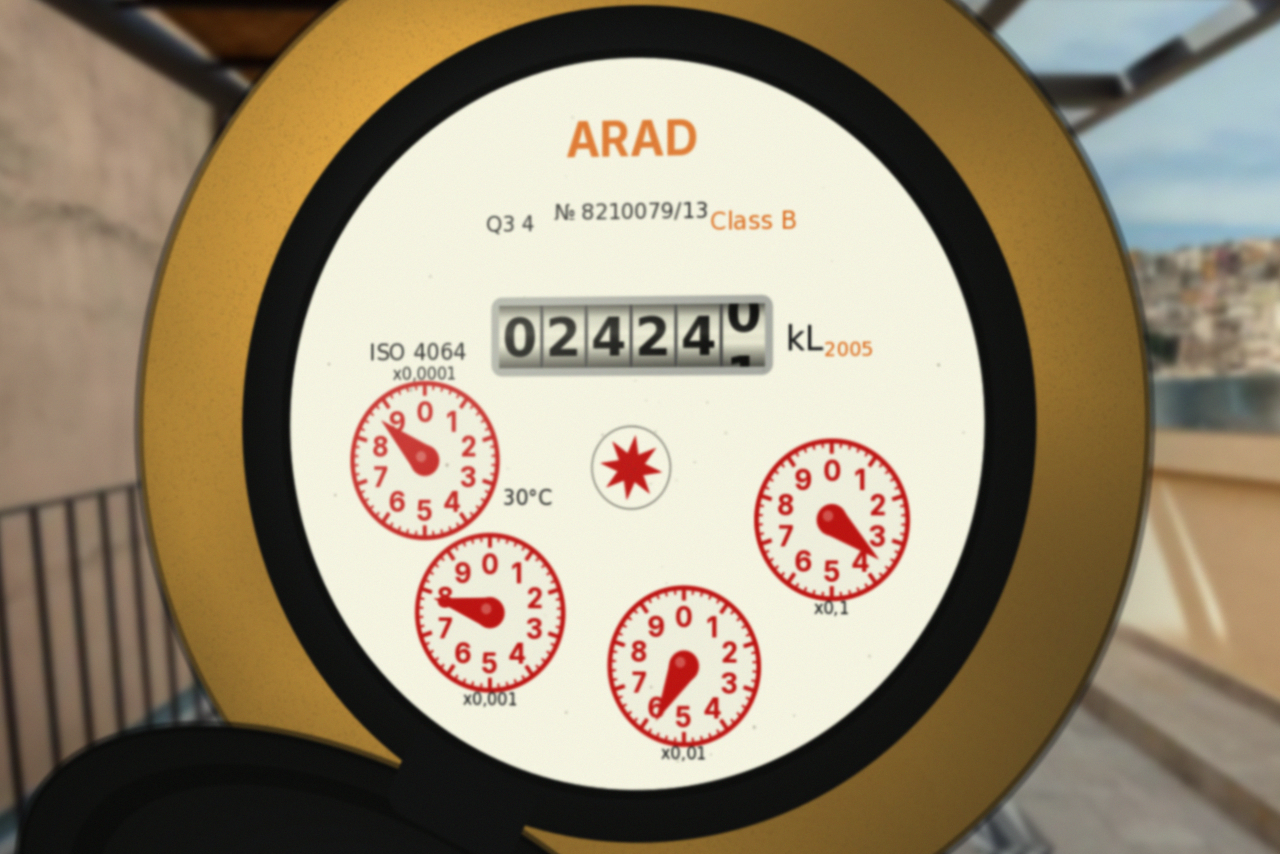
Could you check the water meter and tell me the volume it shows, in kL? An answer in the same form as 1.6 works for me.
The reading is 24240.3578
